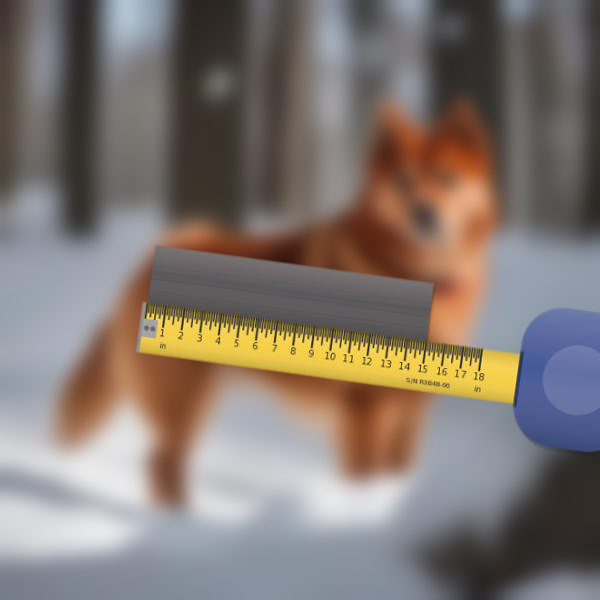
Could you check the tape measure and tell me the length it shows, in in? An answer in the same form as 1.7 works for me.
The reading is 15
